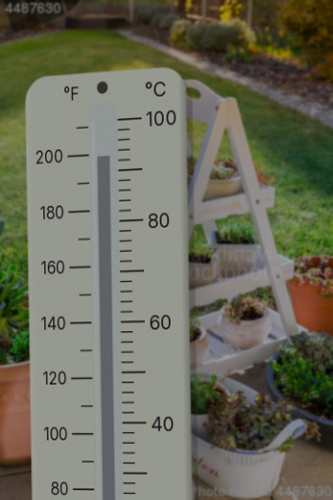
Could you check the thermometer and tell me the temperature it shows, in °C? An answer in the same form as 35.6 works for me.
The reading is 93
